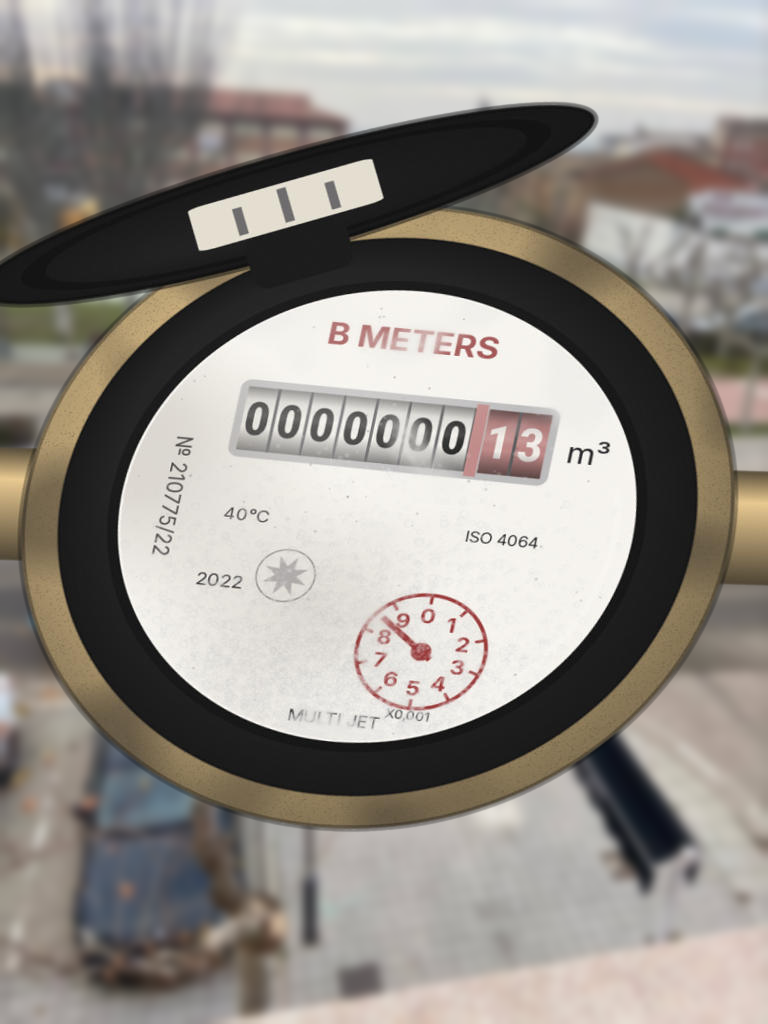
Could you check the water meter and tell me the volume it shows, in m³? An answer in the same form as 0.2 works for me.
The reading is 0.138
